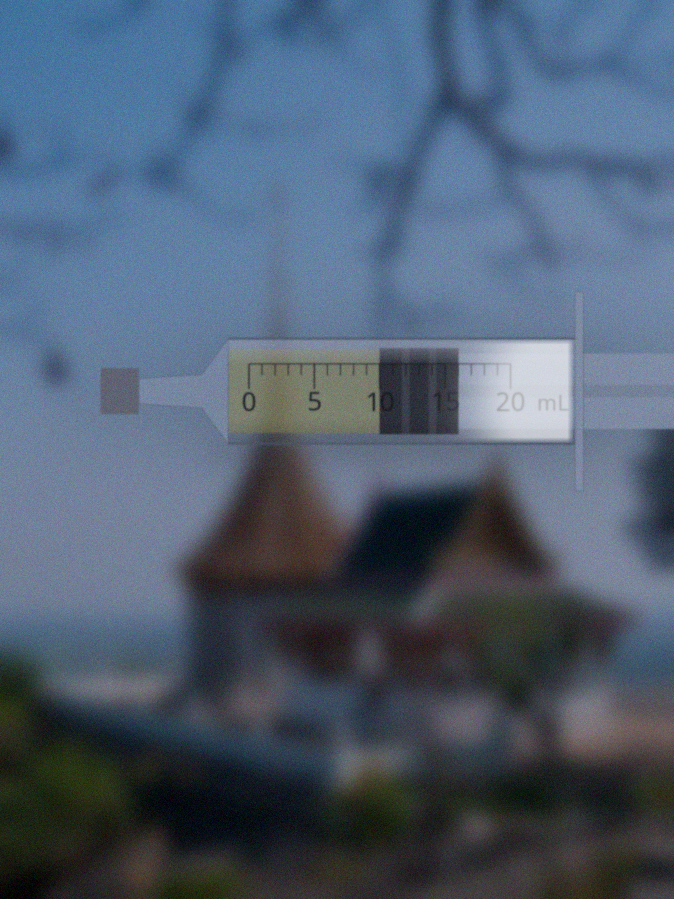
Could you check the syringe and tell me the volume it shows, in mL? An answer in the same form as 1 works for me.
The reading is 10
